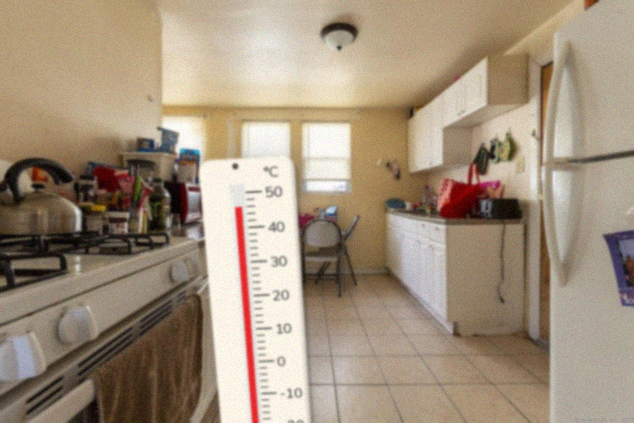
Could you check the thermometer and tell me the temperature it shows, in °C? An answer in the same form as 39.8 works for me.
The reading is 46
